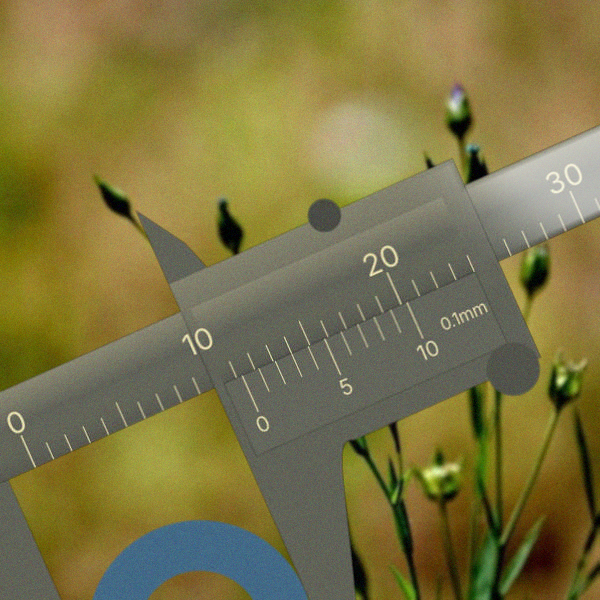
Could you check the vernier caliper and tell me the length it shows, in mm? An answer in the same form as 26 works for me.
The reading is 11.3
